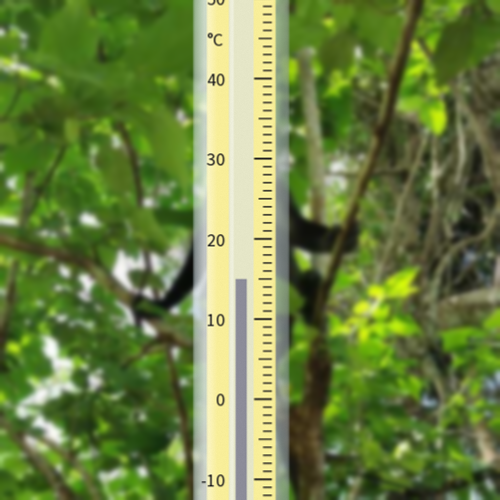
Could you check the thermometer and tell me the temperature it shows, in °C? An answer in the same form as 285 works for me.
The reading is 15
